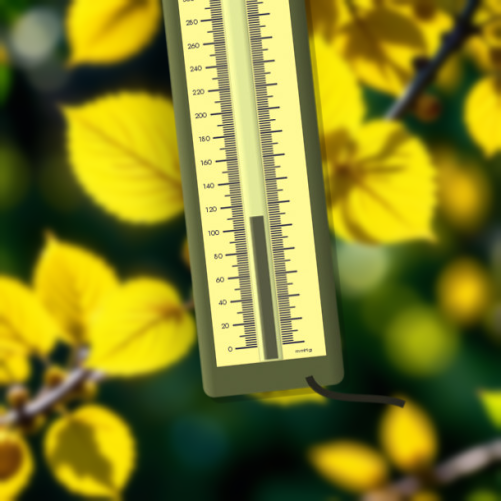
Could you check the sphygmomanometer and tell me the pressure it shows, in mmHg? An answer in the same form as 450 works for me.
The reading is 110
